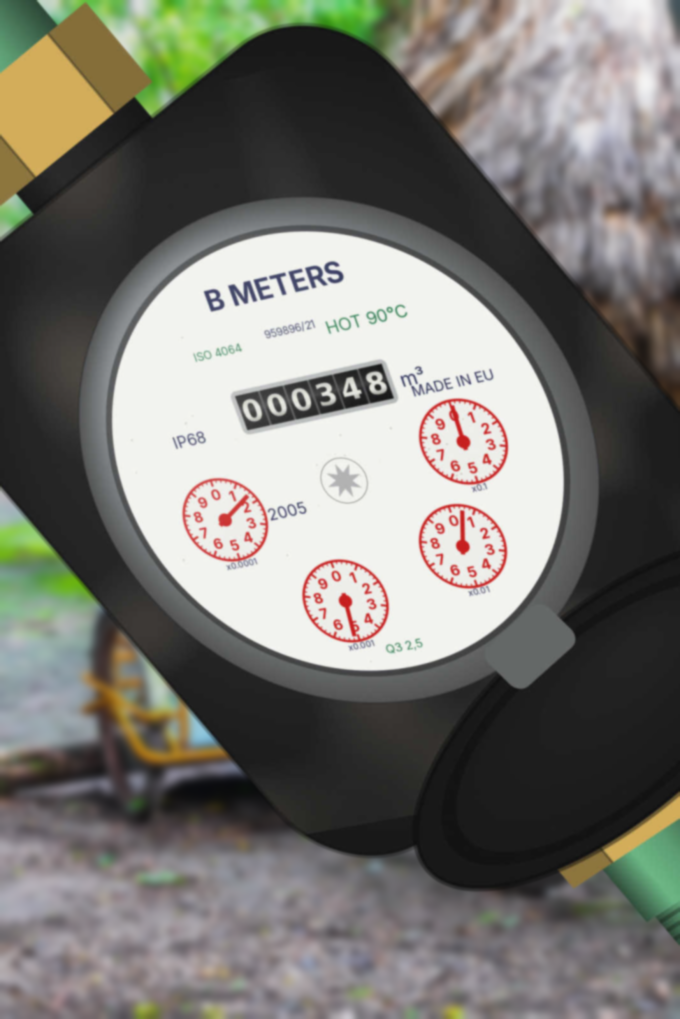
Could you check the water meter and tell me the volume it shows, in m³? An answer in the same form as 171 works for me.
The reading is 348.0051
